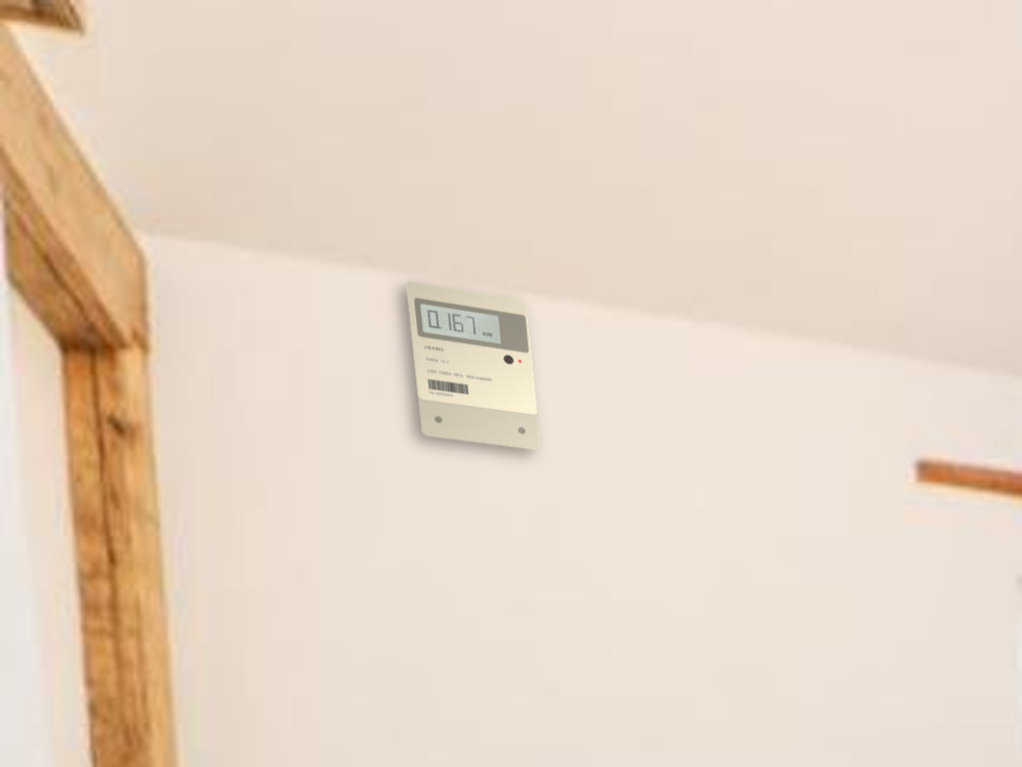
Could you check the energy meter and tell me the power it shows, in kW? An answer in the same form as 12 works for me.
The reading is 0.167
